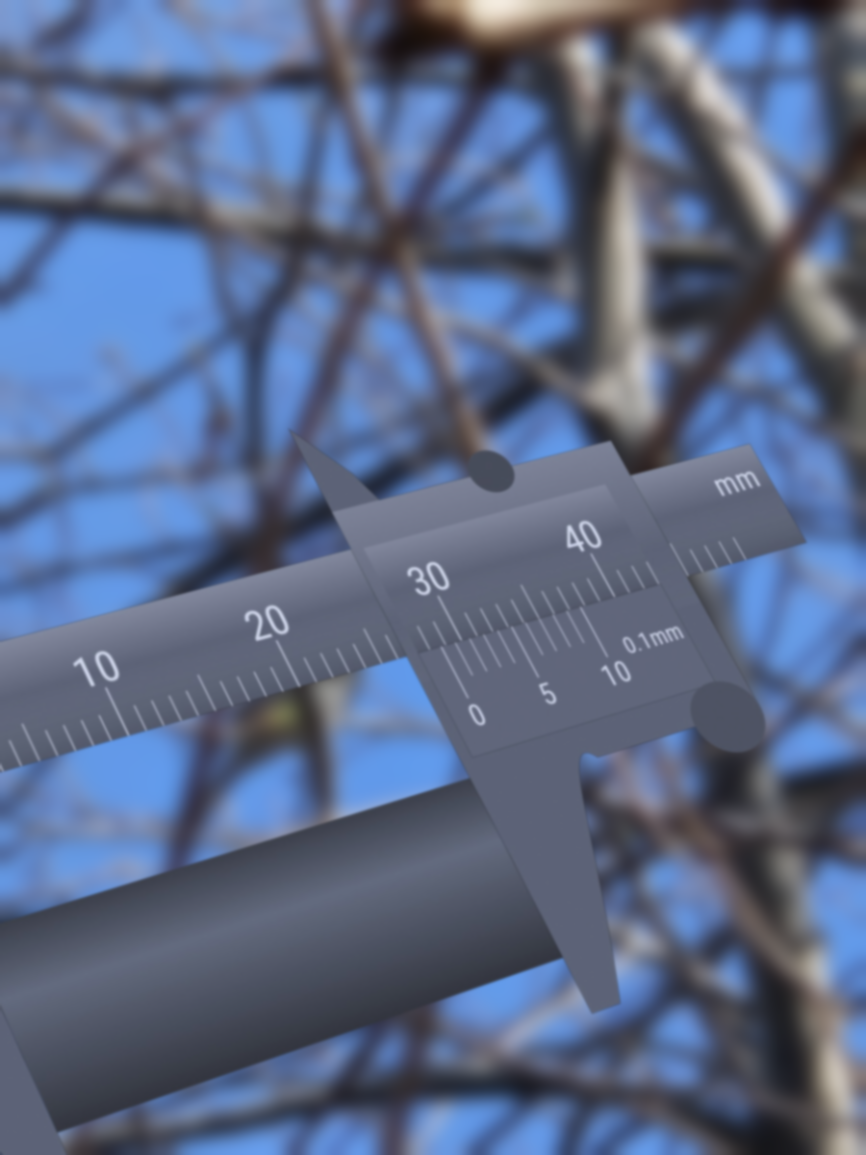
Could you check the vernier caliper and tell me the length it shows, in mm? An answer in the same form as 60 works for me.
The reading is 28.7
